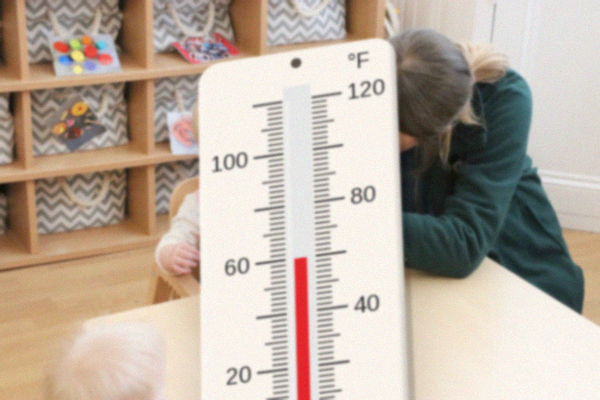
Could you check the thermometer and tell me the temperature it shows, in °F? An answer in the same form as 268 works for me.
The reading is 60
